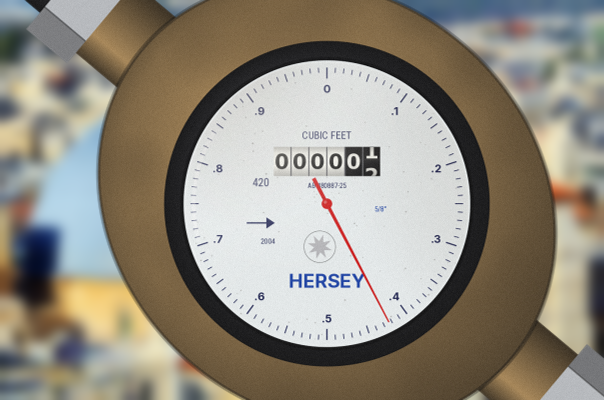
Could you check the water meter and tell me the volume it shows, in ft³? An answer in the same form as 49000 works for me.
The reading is 1.42
